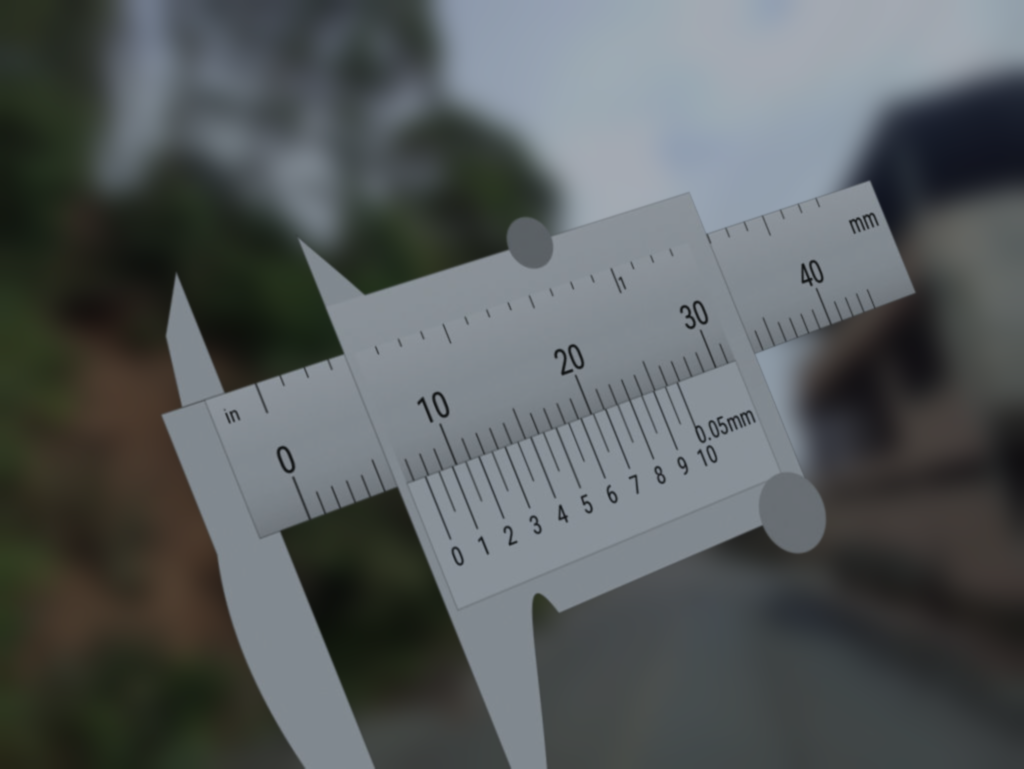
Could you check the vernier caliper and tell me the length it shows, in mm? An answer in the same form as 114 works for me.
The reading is 7.8
